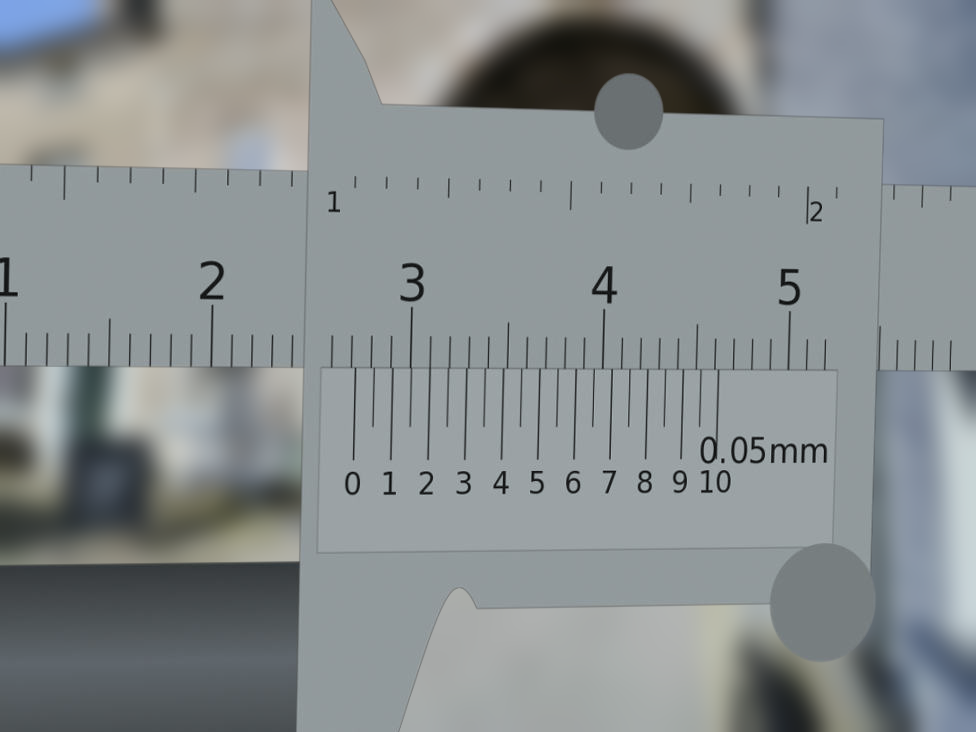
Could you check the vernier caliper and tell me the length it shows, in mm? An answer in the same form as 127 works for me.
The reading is 27.2
